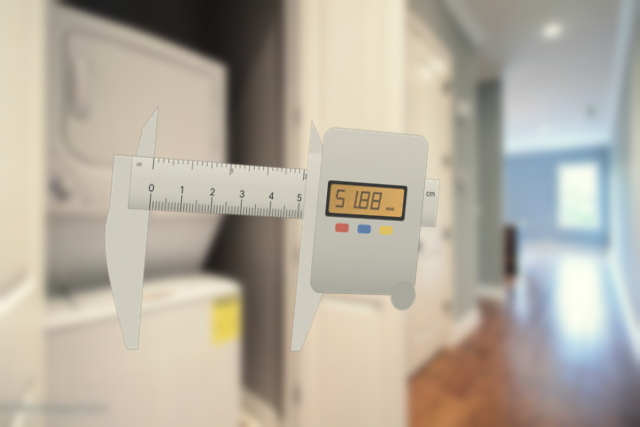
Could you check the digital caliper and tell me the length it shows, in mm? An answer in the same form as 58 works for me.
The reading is 51.88
